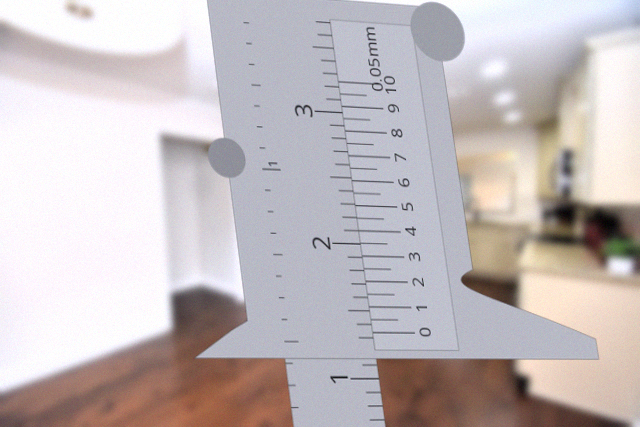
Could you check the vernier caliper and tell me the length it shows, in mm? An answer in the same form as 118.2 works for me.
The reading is 13.4
